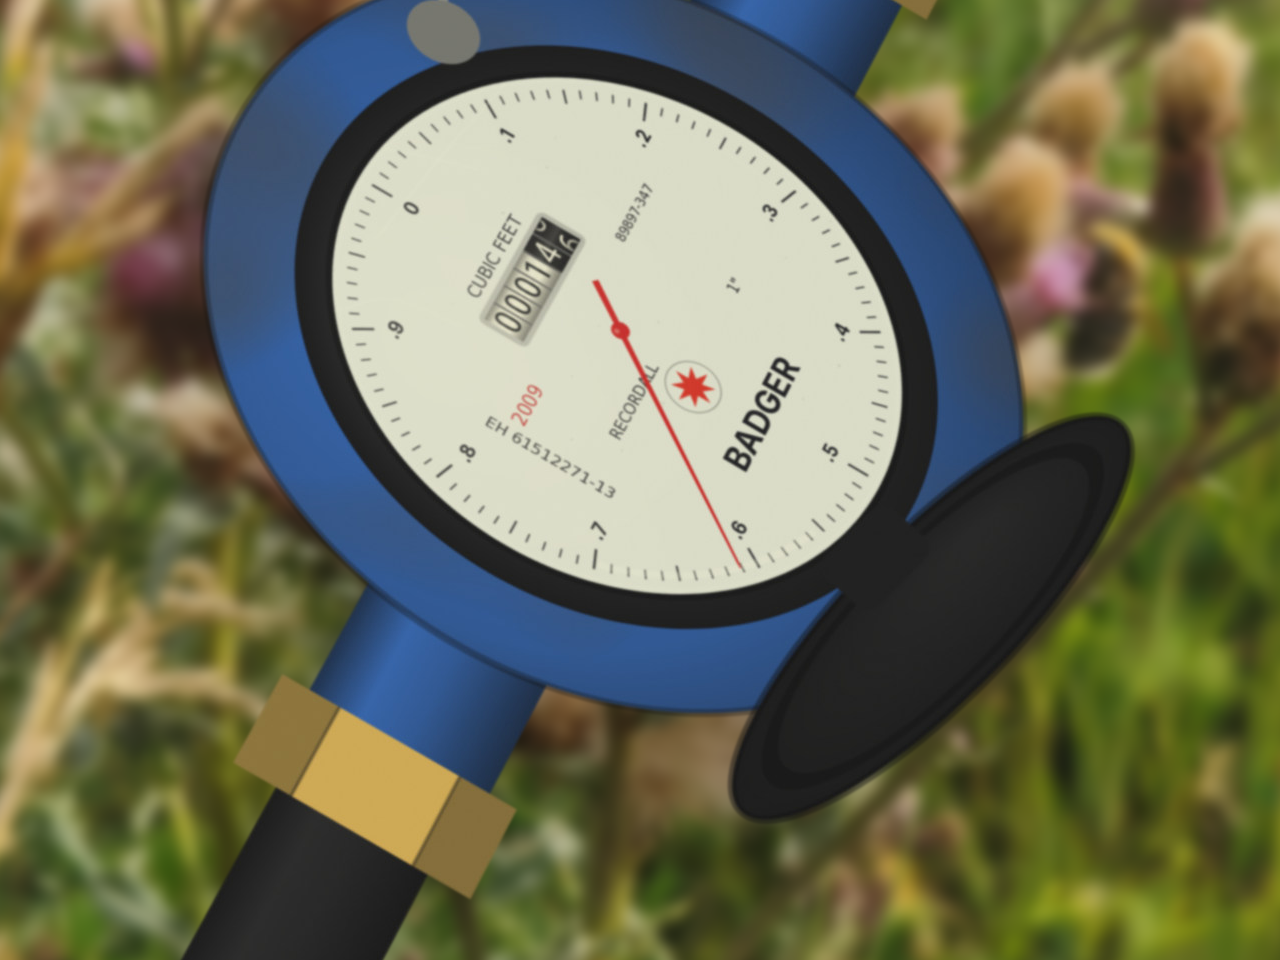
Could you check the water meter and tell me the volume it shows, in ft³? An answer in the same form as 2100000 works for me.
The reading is 145.61
